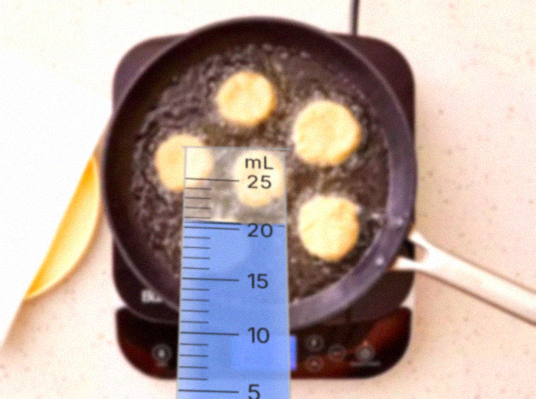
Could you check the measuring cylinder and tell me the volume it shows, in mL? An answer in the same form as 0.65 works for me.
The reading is 20.5
